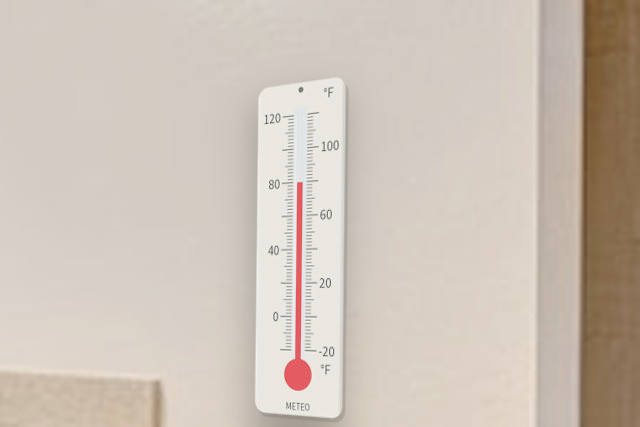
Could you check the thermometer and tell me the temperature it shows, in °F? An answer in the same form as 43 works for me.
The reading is 80
